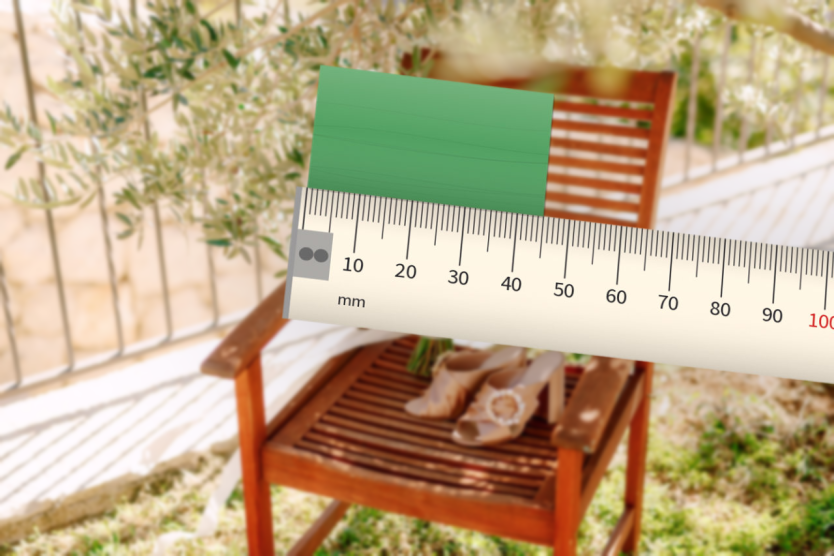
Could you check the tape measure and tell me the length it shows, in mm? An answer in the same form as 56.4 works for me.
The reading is 45
